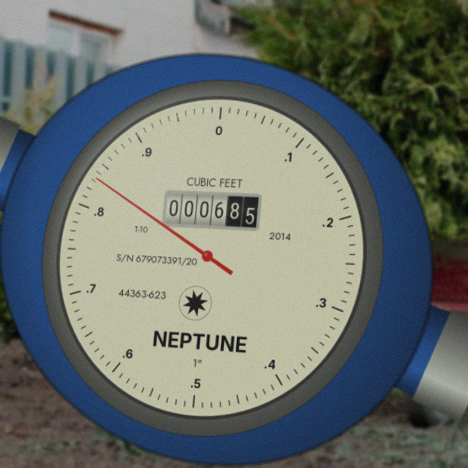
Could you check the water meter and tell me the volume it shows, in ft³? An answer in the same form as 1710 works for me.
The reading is 684.83
